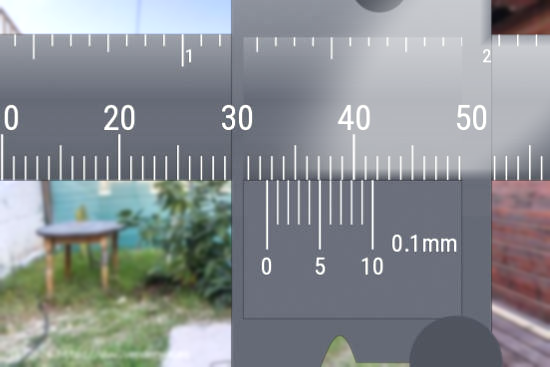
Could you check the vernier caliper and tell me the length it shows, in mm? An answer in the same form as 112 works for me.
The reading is 32.6
